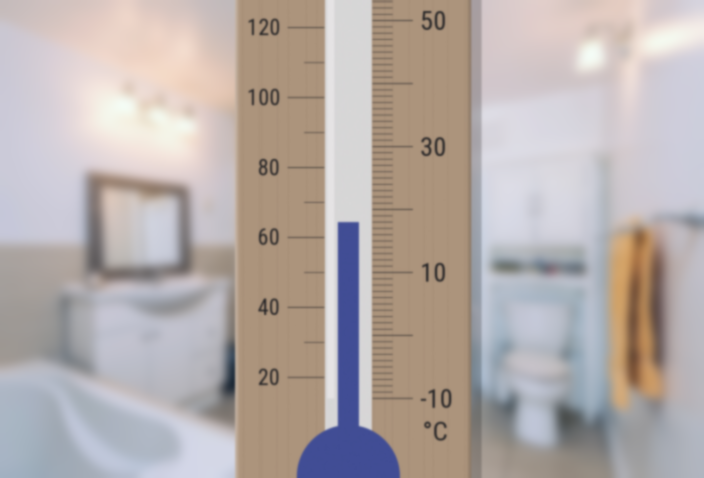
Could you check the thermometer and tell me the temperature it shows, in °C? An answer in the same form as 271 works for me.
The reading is 18
